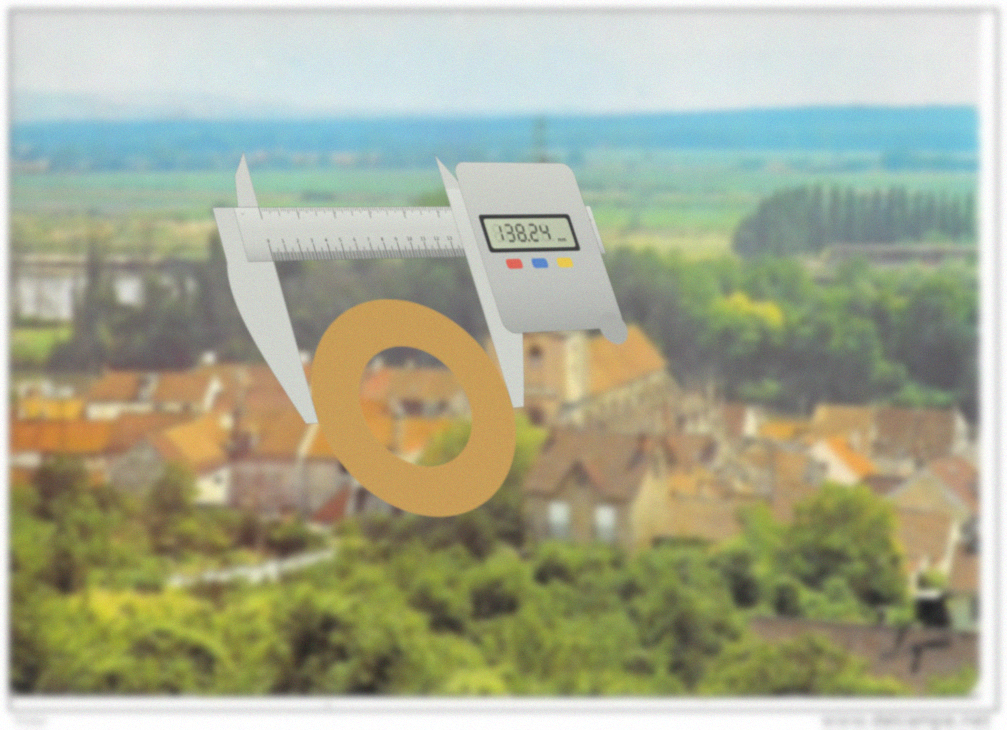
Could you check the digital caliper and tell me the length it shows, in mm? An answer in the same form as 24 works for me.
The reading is 138.24
